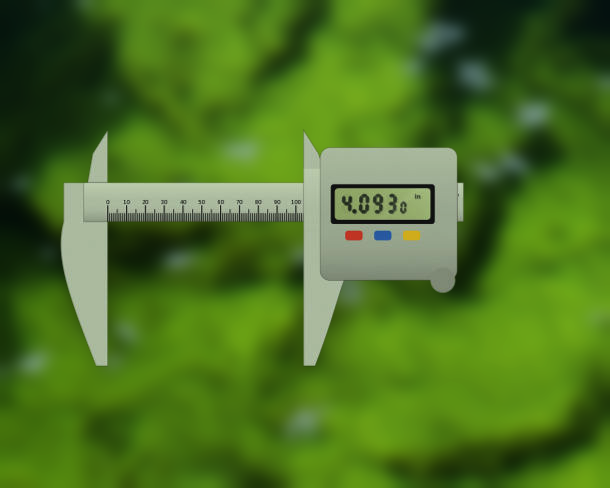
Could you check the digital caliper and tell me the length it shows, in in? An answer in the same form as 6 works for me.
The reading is 4.0930
